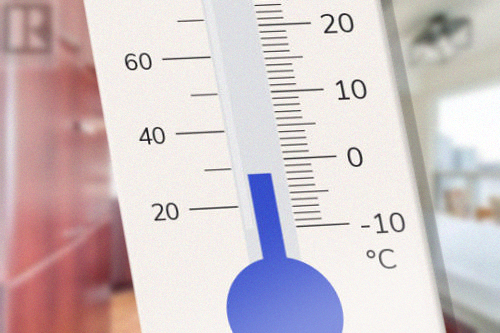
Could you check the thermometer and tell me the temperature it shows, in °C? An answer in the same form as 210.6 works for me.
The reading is -2
